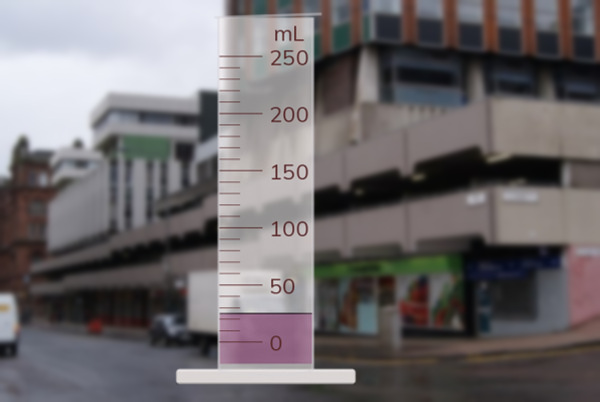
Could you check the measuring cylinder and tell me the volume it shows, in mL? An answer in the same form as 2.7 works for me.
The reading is 25
